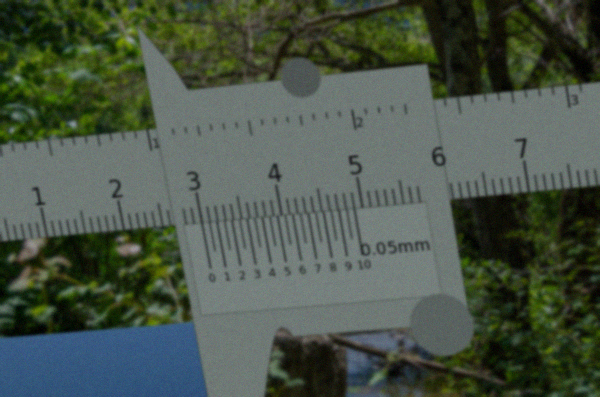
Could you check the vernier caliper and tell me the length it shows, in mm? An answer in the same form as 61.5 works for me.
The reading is 30.0
